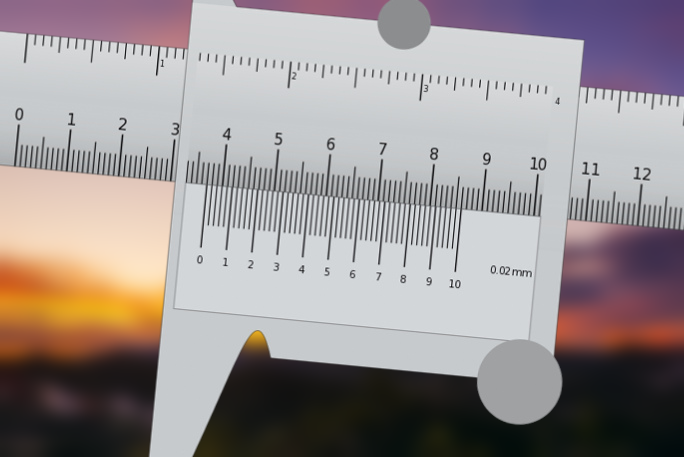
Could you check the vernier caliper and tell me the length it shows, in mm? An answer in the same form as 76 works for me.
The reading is 37.0
